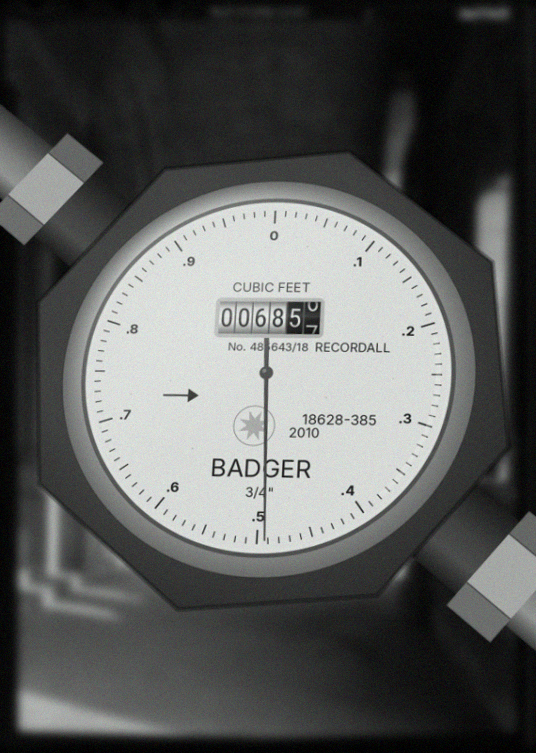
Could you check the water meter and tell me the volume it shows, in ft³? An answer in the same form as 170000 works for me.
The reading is 6856.49
